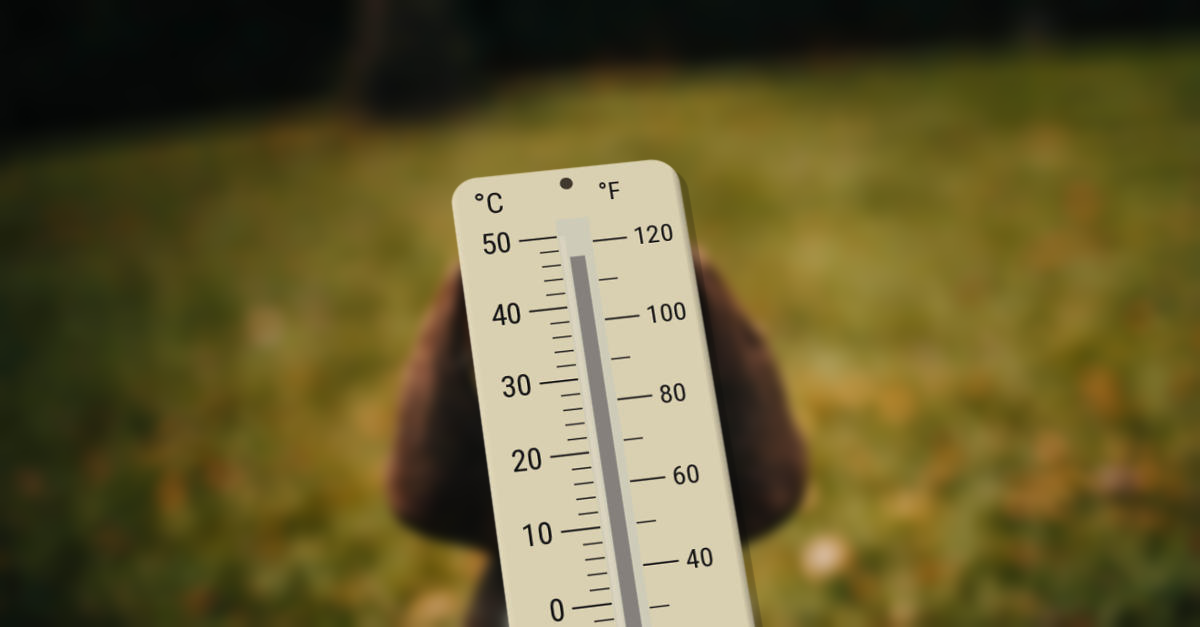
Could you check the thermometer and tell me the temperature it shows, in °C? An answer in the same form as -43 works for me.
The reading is 47
